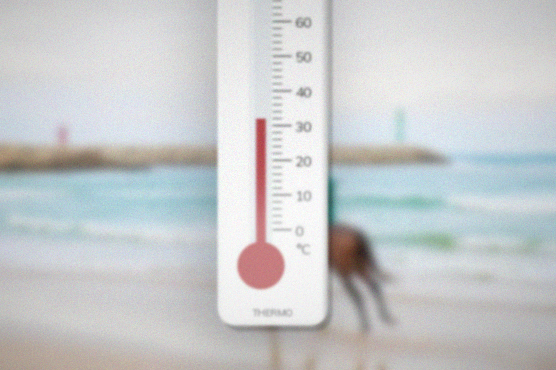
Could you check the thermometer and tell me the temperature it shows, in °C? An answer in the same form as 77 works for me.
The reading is 32
